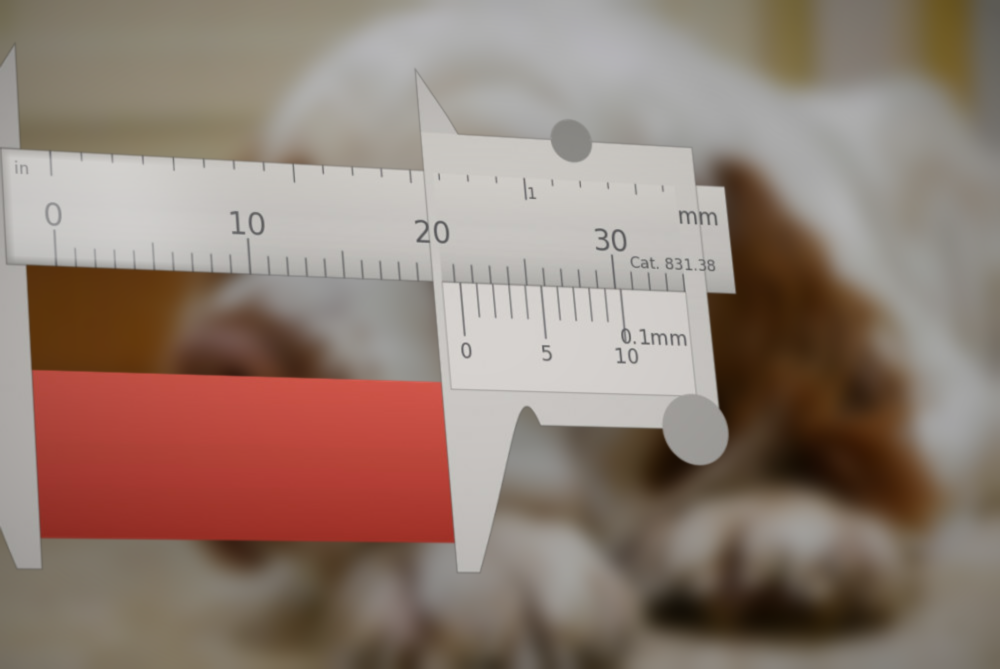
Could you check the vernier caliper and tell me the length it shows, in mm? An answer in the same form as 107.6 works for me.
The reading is 21.3
